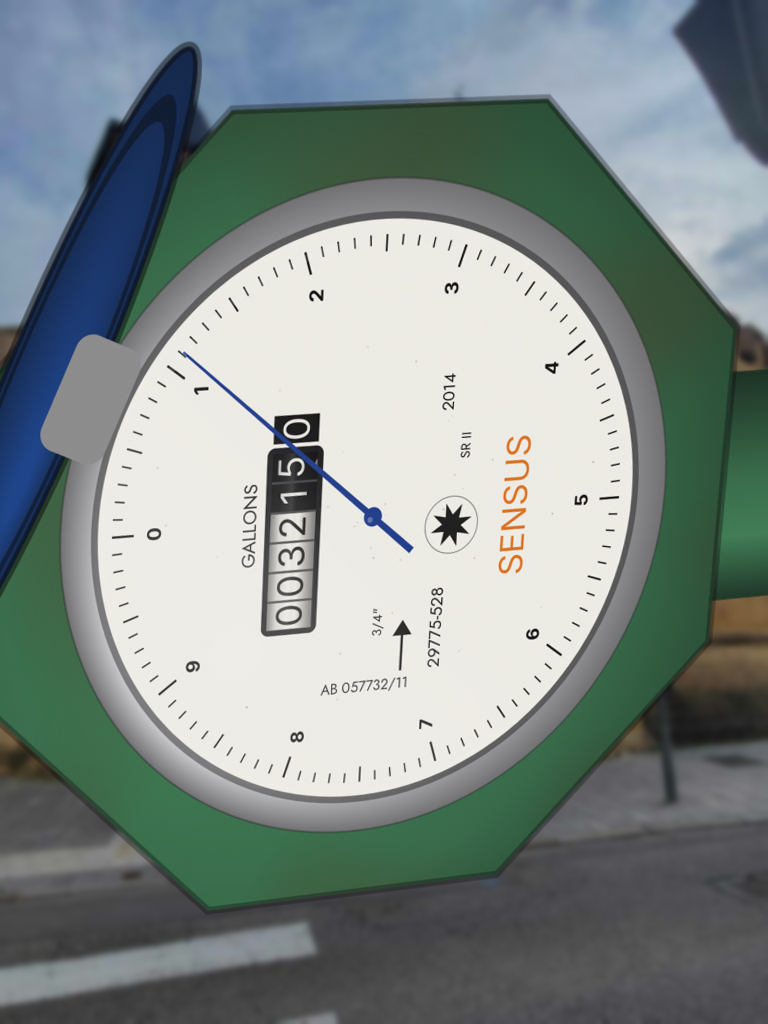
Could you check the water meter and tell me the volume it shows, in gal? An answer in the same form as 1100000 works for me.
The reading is 32151.1
